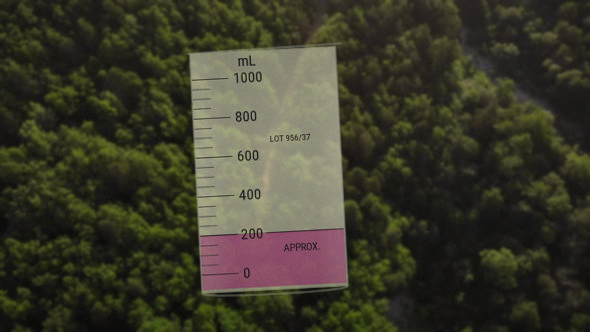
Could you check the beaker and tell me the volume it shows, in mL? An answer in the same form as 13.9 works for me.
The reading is 200
